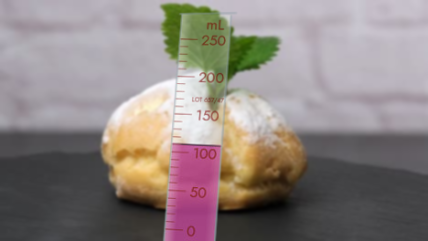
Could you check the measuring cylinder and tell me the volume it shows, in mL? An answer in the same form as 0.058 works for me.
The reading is 110
